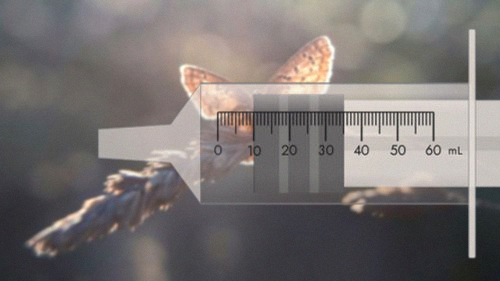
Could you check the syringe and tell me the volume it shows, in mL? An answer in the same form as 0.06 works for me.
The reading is 10
